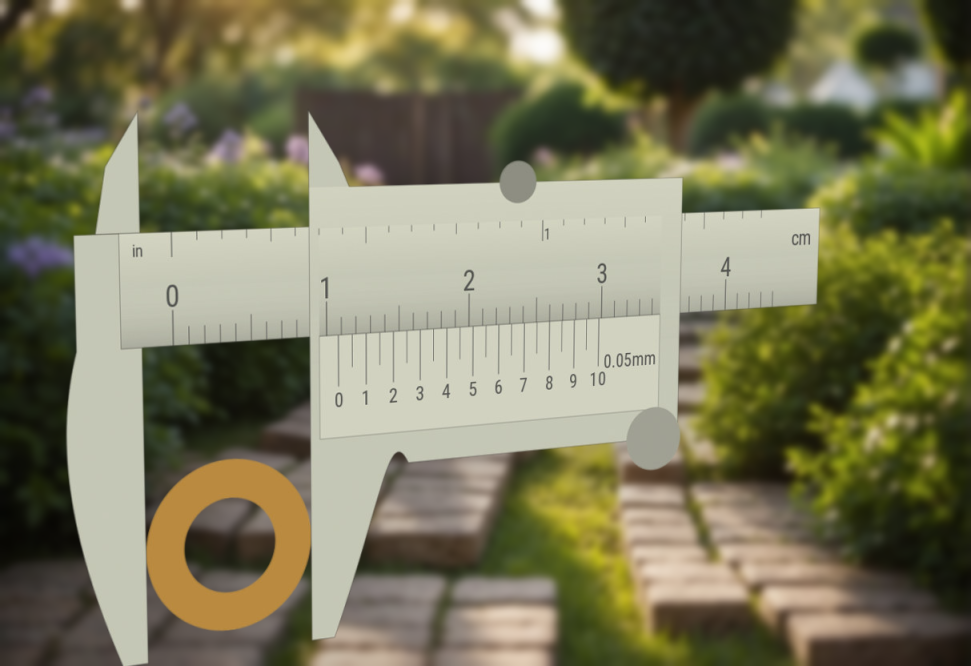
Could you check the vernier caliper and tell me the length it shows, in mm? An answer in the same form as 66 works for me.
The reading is 10.8
